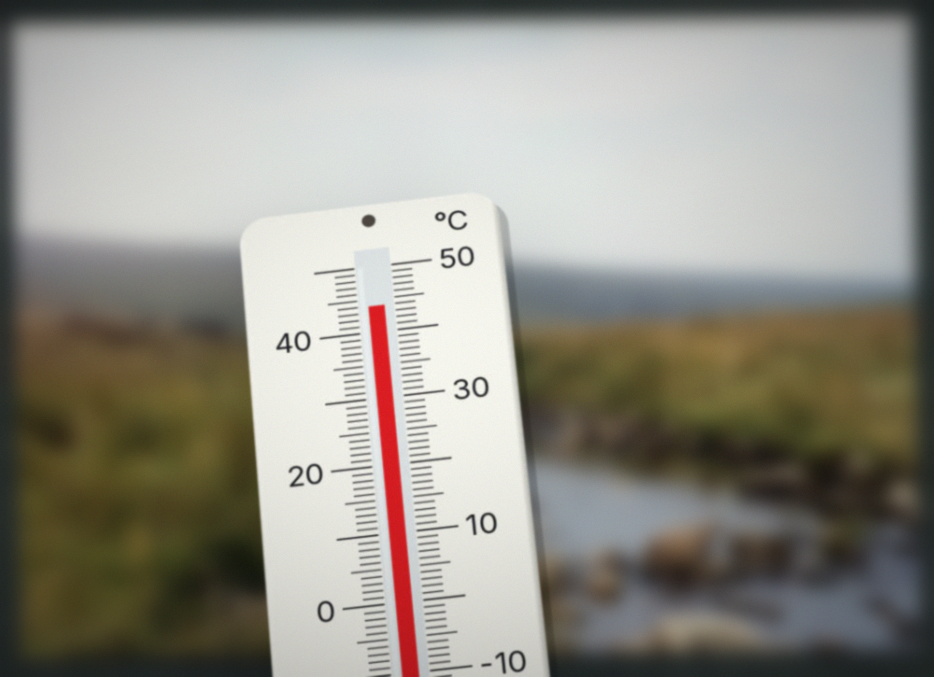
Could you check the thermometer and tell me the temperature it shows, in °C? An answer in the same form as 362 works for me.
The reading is 44
